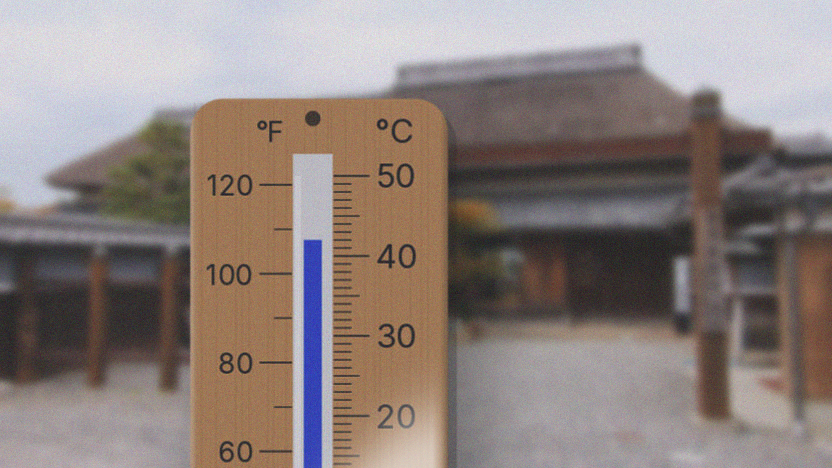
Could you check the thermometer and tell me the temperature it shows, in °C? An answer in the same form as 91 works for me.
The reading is 42
